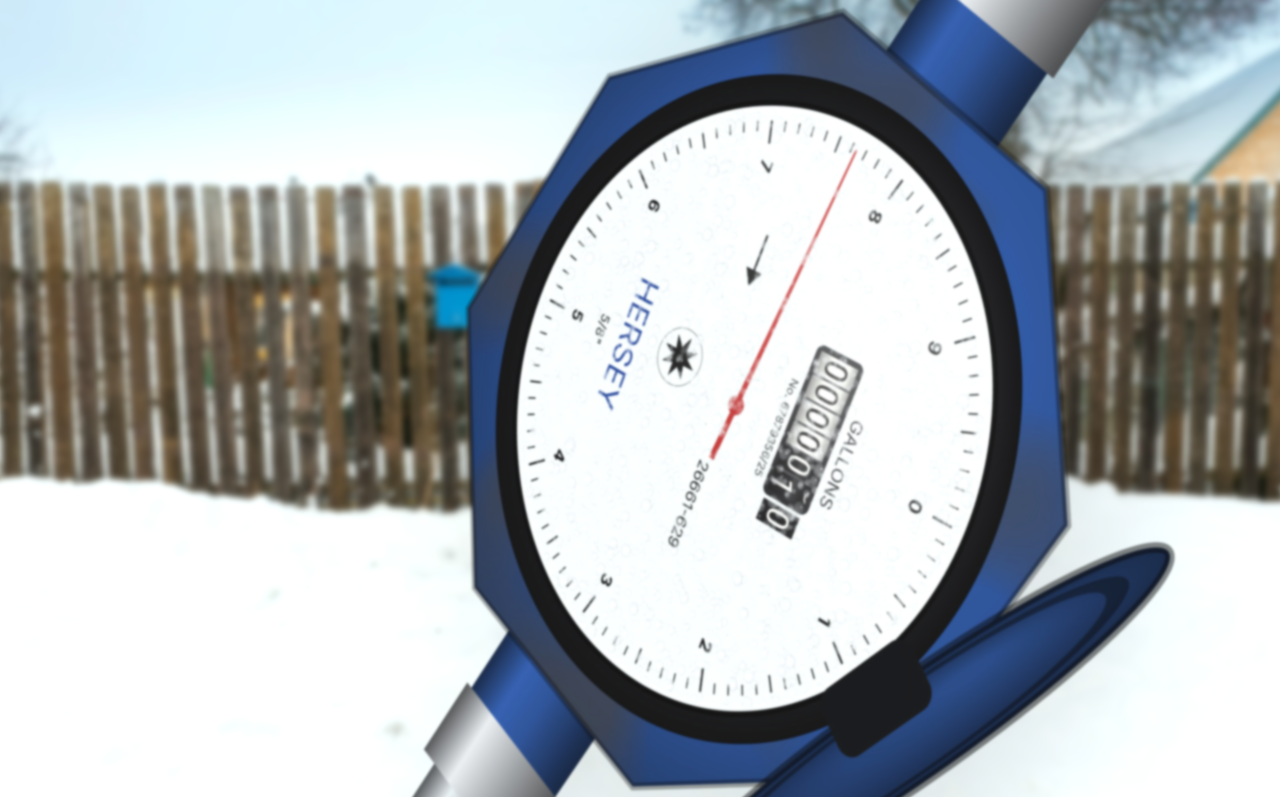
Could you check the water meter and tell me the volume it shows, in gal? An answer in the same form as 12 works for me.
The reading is 7.6
